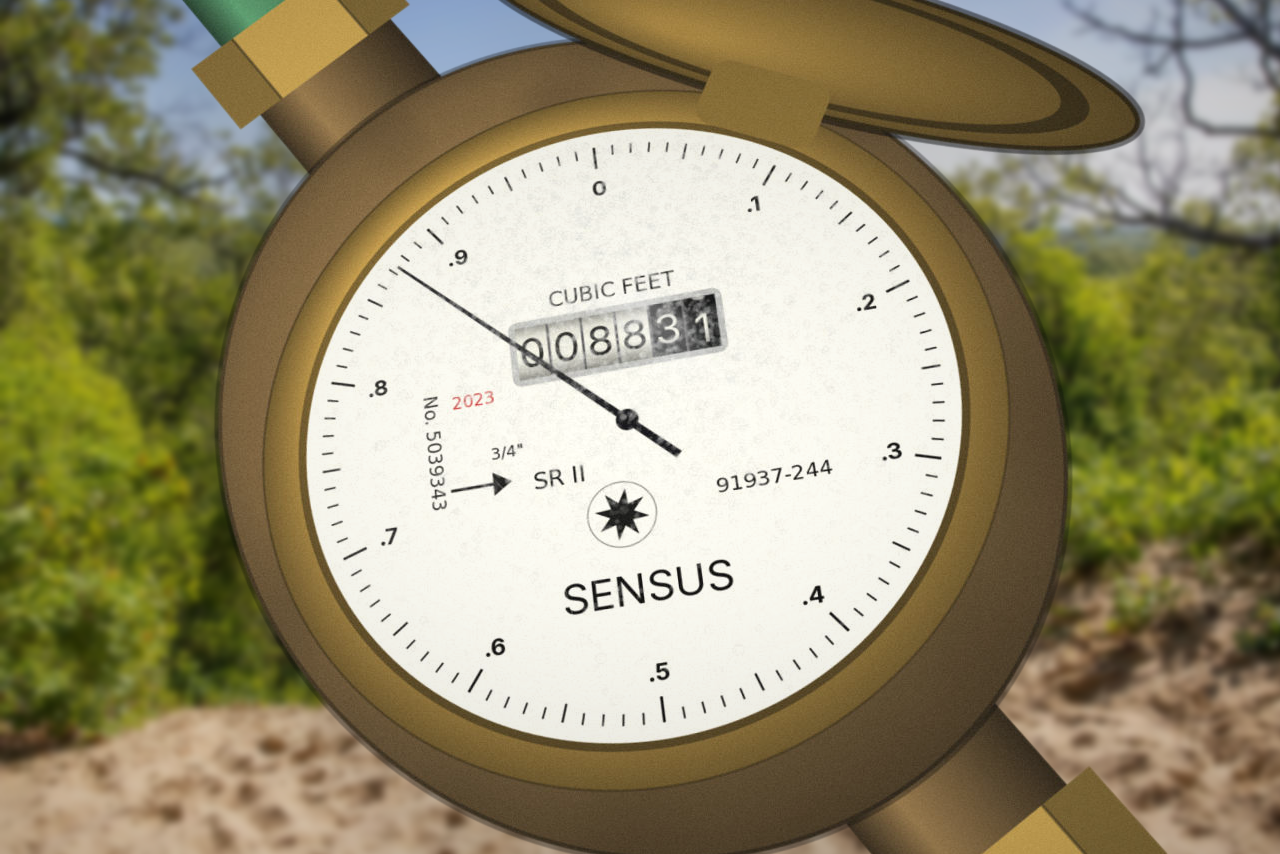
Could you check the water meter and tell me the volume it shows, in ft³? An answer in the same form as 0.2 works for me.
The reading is 8830.87
